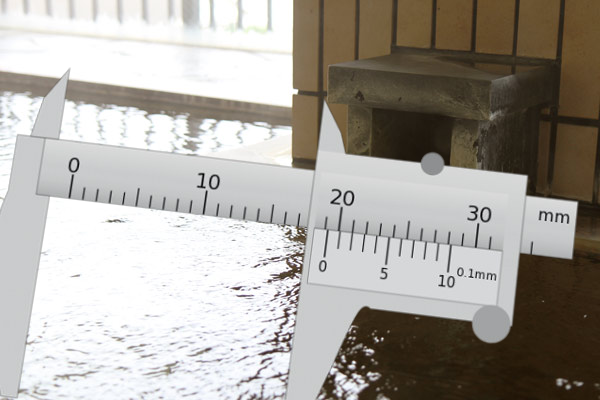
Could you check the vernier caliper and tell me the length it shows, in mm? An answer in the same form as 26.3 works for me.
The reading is 19.2
